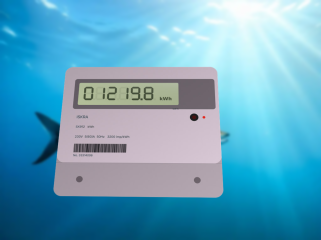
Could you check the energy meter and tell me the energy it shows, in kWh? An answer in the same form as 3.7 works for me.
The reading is 1219.8
